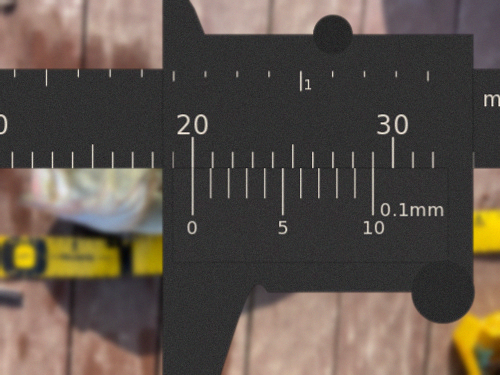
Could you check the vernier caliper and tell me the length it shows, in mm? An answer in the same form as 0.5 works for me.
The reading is 20.0
